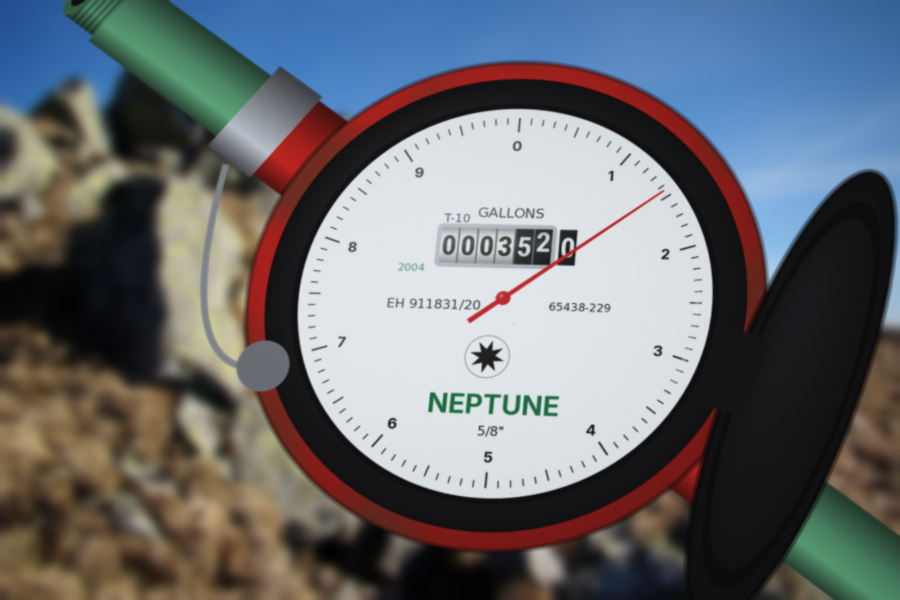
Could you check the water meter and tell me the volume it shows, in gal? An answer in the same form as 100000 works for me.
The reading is 3521.4
